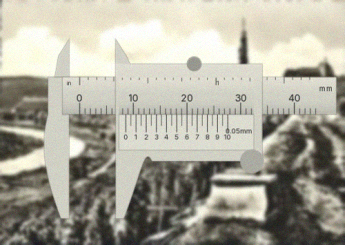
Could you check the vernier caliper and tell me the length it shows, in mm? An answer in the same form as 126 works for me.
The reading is 8.6
